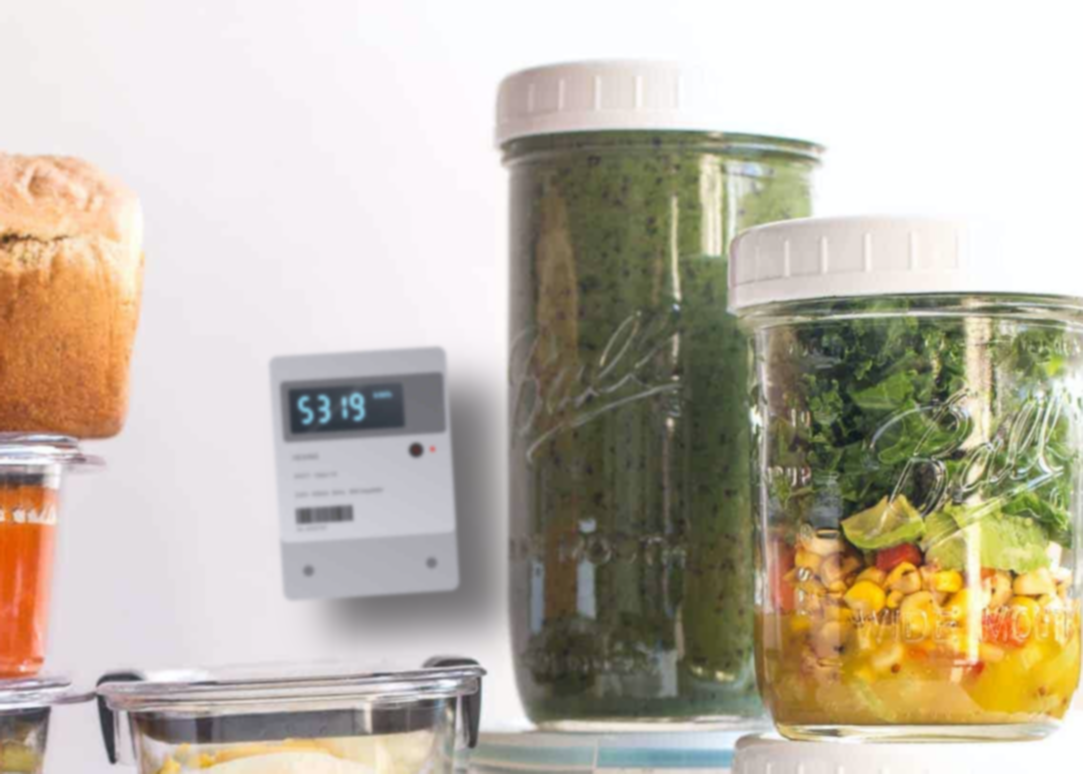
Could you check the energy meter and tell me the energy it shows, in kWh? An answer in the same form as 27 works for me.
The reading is 5319
